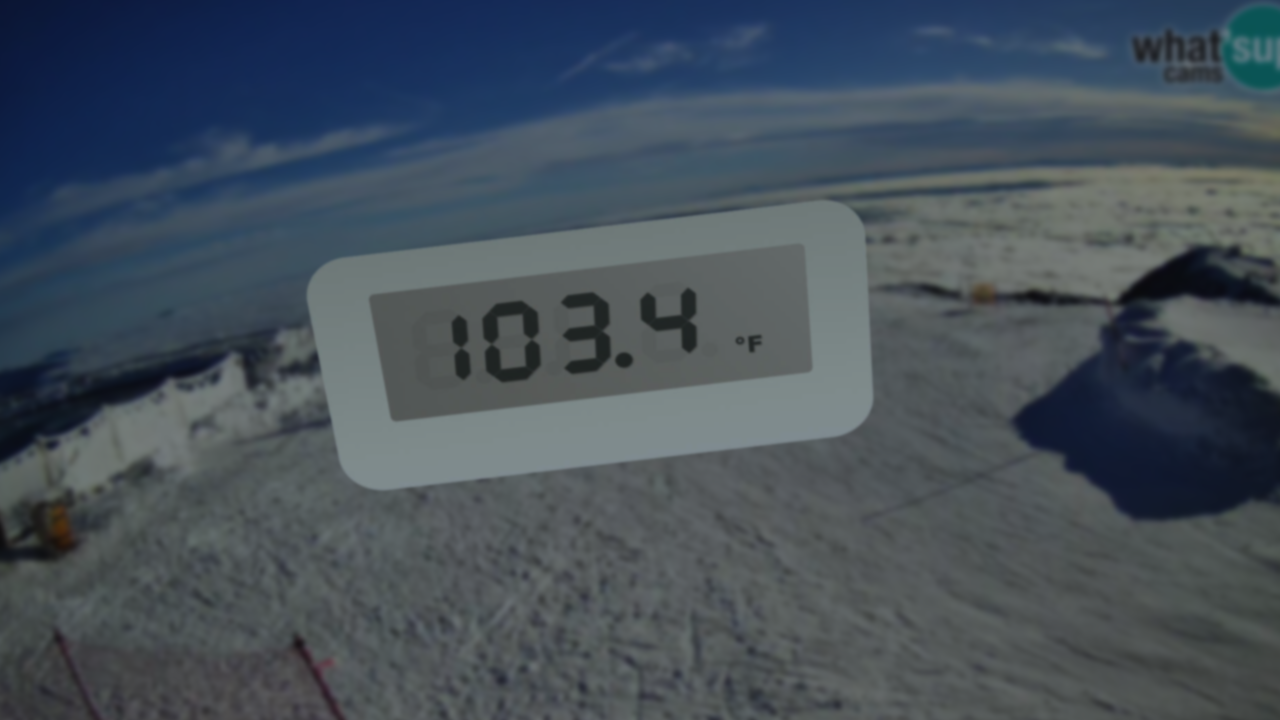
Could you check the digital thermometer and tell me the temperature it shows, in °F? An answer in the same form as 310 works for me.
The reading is 103.4
